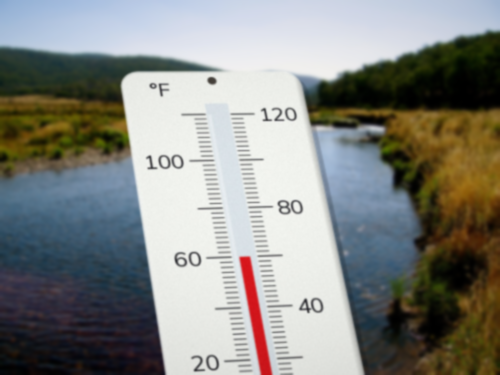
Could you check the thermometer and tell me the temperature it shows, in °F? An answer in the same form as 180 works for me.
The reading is 60
